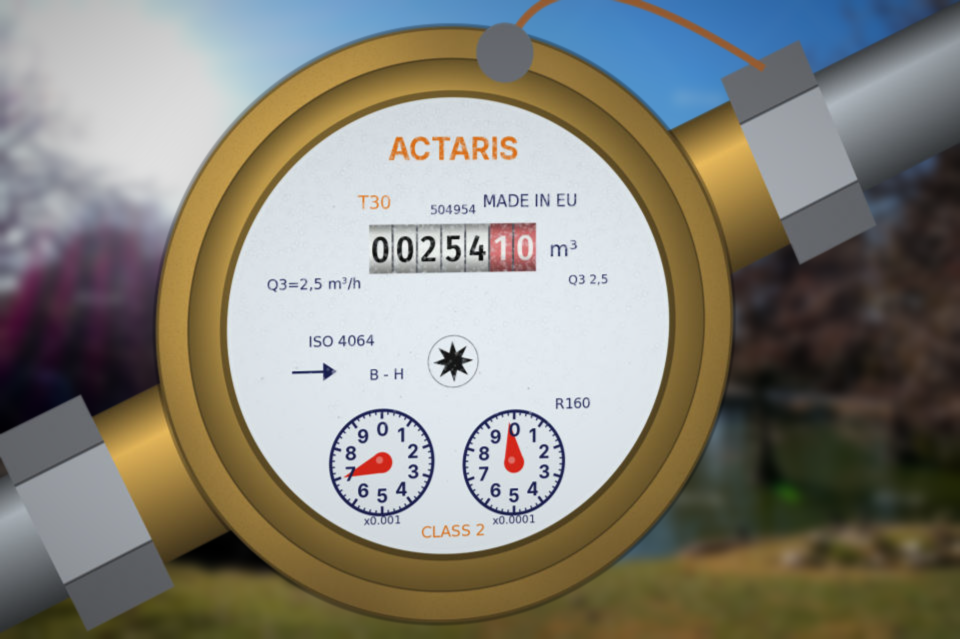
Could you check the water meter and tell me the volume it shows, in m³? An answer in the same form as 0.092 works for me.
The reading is 254.1069
